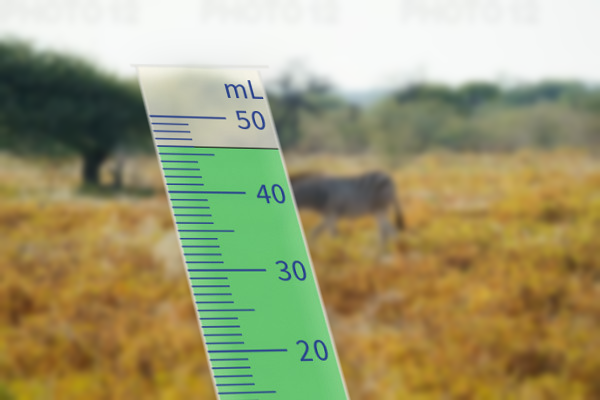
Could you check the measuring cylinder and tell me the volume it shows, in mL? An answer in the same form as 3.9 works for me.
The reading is 46
